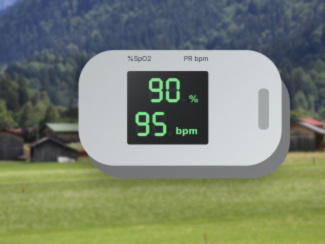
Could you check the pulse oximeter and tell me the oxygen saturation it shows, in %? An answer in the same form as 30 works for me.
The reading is 90
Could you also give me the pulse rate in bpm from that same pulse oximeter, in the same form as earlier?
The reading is 95
